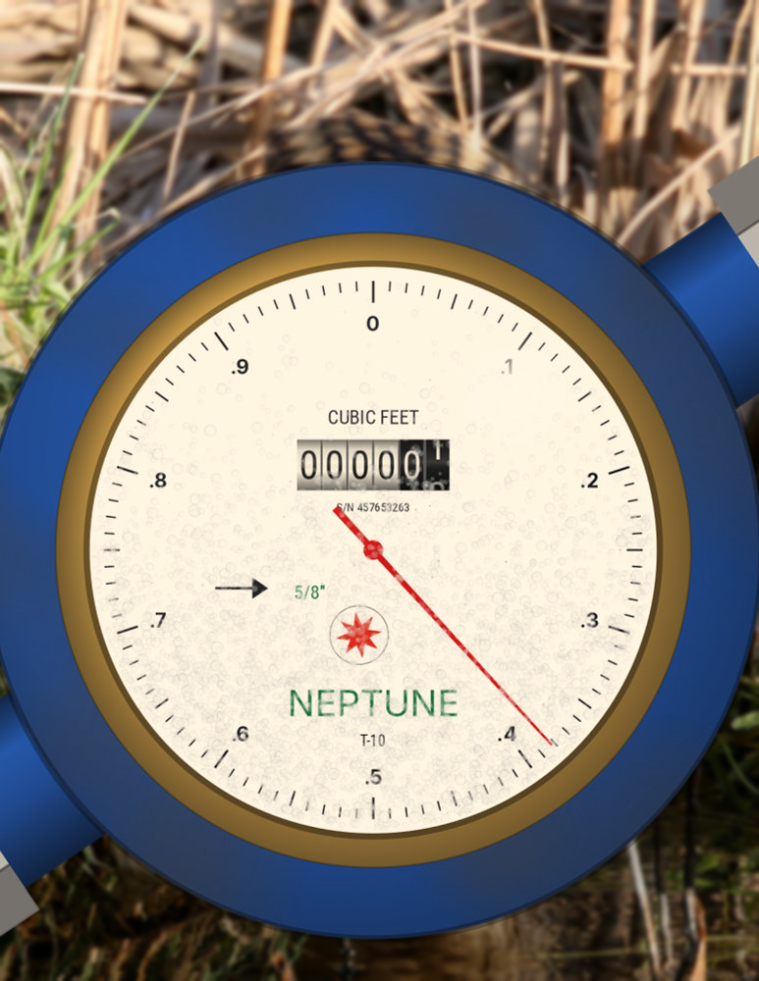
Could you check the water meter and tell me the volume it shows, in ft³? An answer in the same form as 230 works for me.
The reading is 1.38
